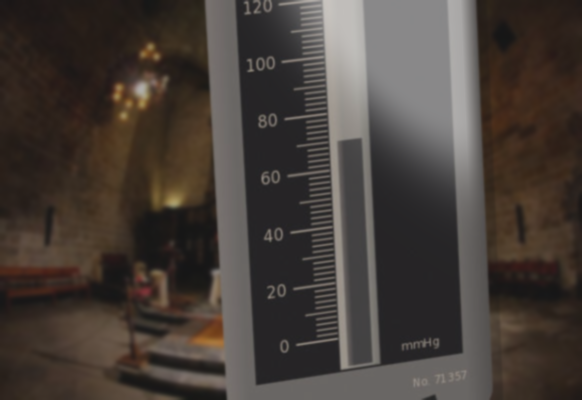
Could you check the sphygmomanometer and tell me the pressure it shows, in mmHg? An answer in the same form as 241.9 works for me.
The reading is 70
